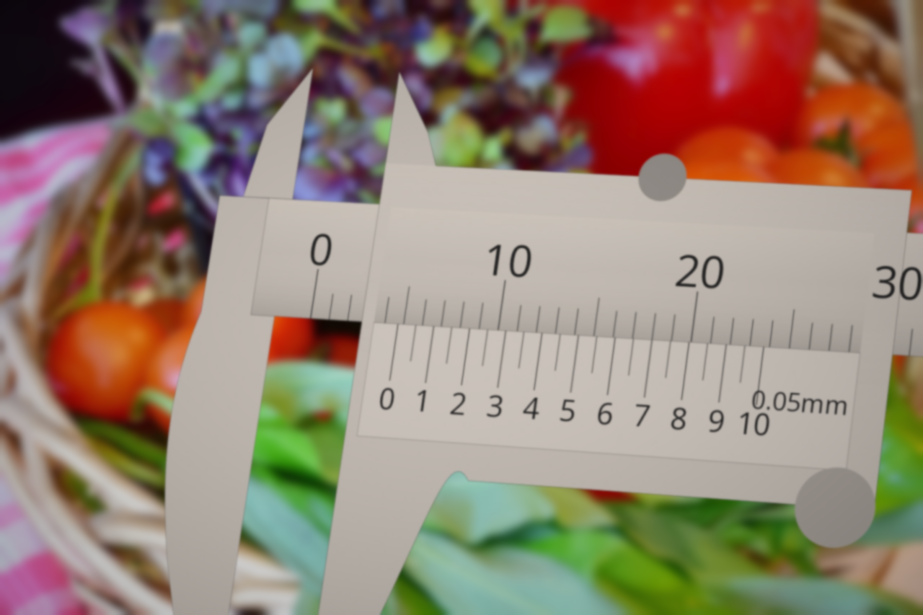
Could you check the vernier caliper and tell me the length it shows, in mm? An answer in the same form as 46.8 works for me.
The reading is 4.7
